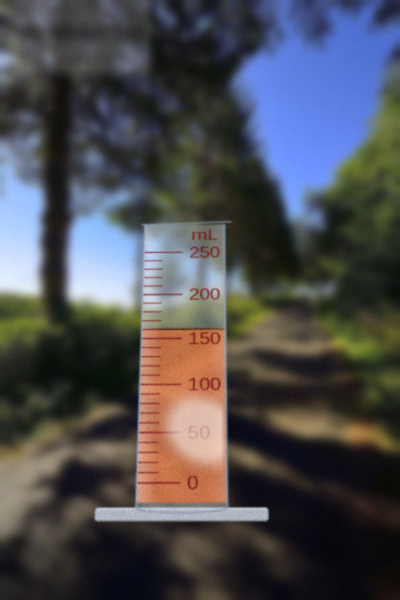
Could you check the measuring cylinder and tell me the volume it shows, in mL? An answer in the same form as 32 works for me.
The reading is 160
